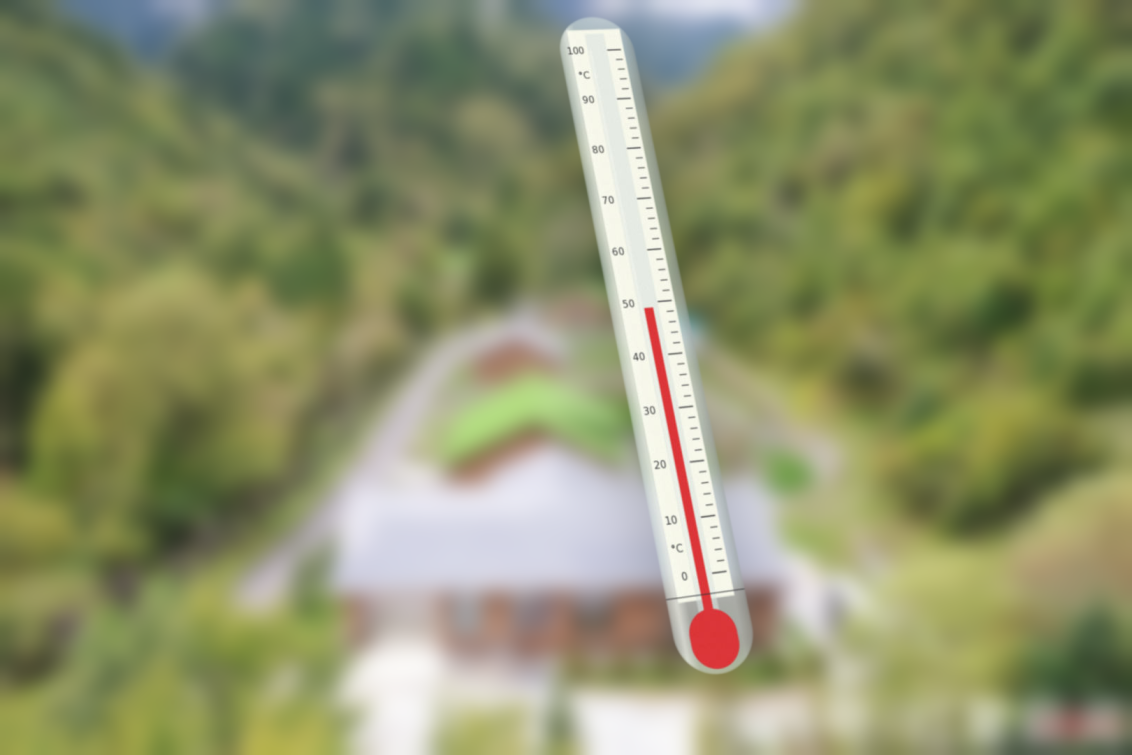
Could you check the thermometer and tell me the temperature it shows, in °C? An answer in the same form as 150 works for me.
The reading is 49
